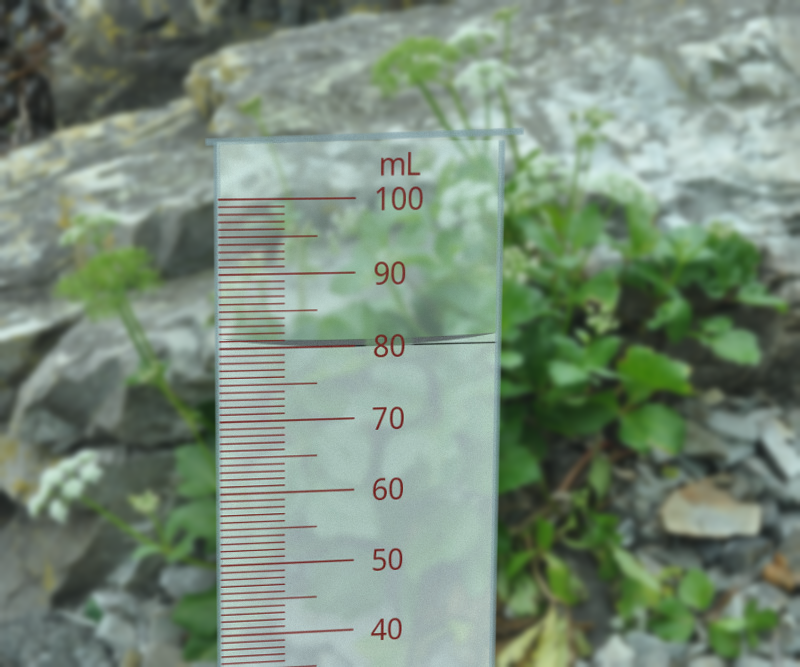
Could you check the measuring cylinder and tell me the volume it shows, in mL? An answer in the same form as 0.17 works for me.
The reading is 80
